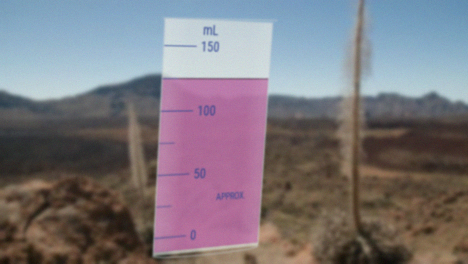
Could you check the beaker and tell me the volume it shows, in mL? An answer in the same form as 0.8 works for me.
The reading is 125
